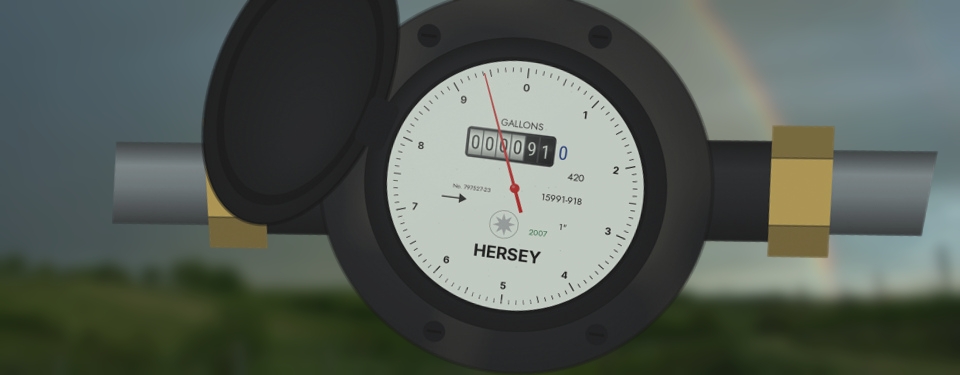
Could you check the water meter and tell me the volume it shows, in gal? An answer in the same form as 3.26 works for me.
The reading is 909.4
